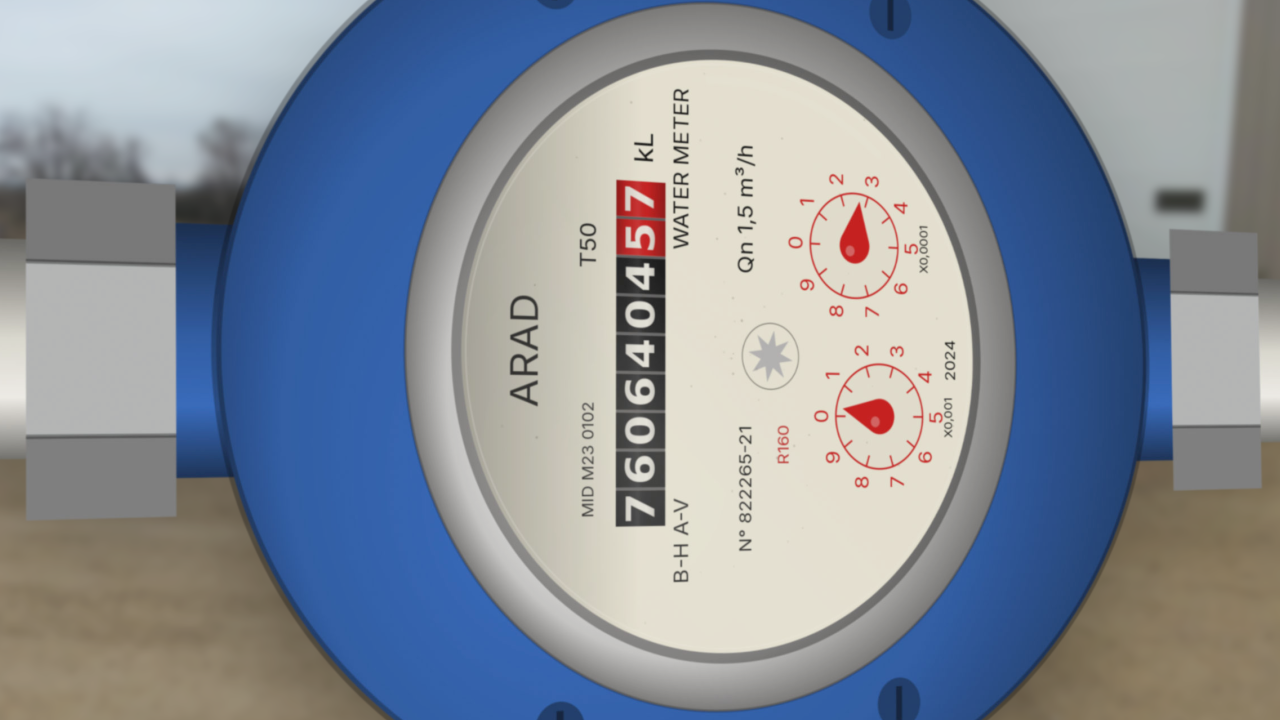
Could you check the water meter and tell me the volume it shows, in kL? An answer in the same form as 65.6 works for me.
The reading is 7606404.5702
